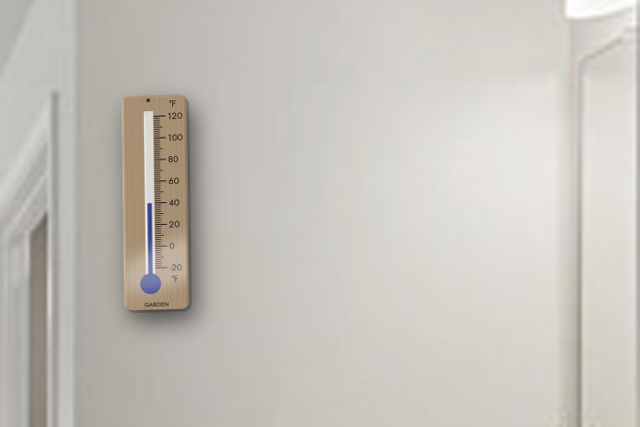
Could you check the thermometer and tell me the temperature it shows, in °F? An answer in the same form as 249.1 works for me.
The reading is 40
